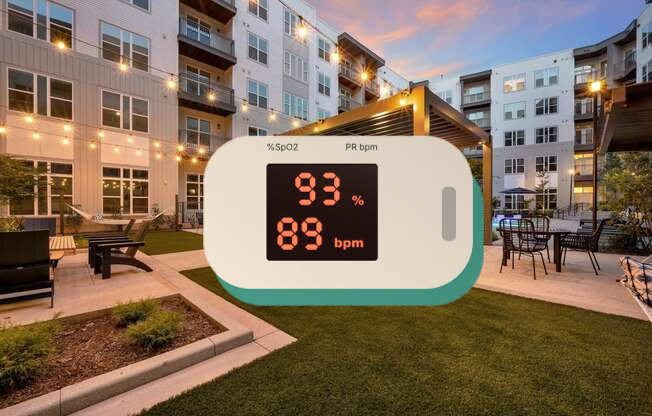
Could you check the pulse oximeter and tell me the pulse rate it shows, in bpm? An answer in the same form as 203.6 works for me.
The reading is 89
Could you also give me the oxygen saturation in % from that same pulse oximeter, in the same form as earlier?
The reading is 93
